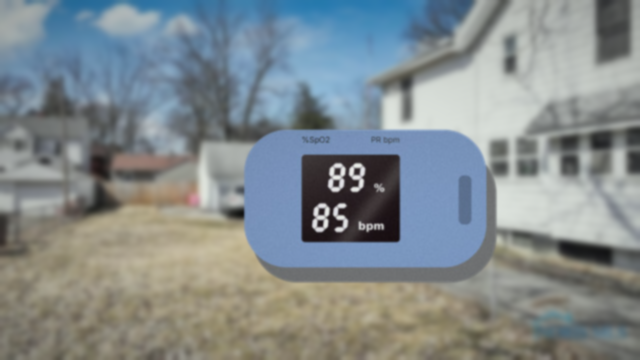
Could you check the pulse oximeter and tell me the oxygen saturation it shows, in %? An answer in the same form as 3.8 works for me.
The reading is 89
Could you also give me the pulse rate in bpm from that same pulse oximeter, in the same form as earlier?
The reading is 85
